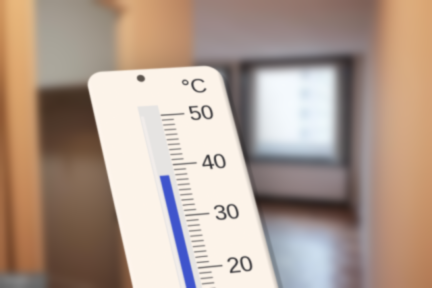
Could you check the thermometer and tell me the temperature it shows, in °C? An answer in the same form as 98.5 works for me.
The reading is 38
